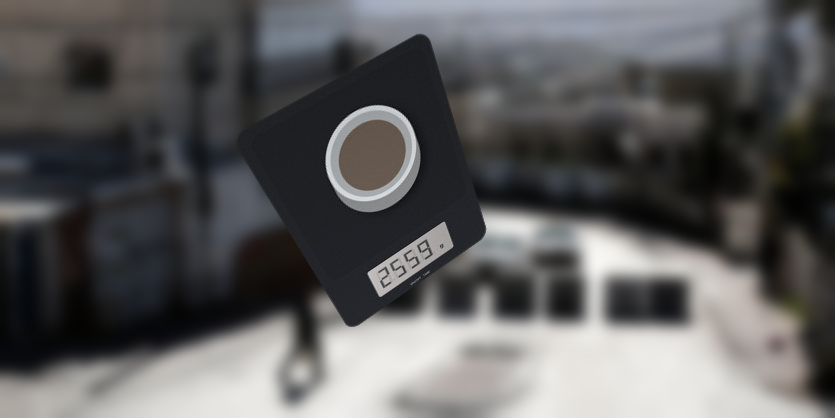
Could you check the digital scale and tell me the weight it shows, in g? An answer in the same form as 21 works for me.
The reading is 2559
